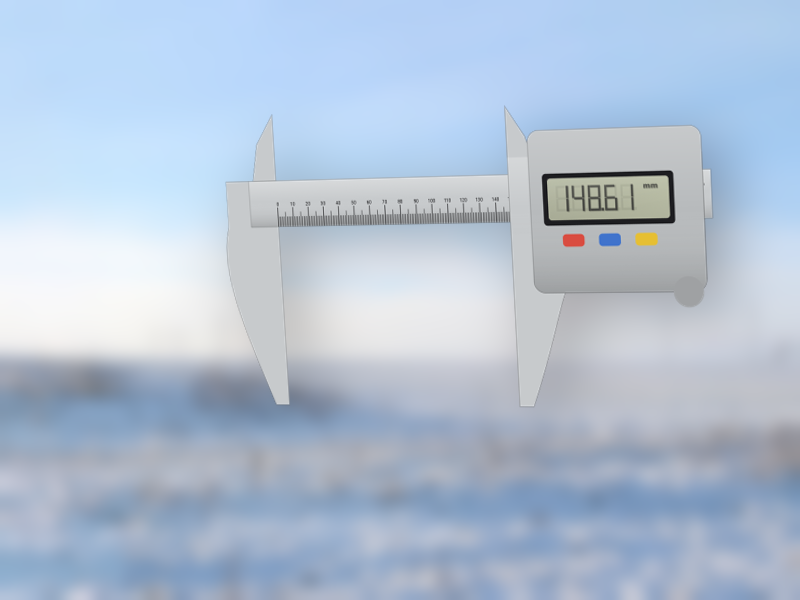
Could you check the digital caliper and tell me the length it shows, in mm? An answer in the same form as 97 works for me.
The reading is 148.61
